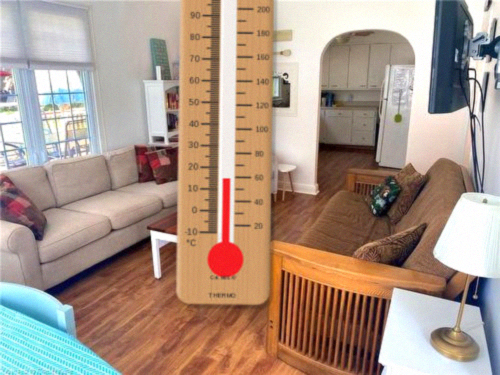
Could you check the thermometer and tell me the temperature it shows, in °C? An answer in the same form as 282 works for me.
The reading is 15
